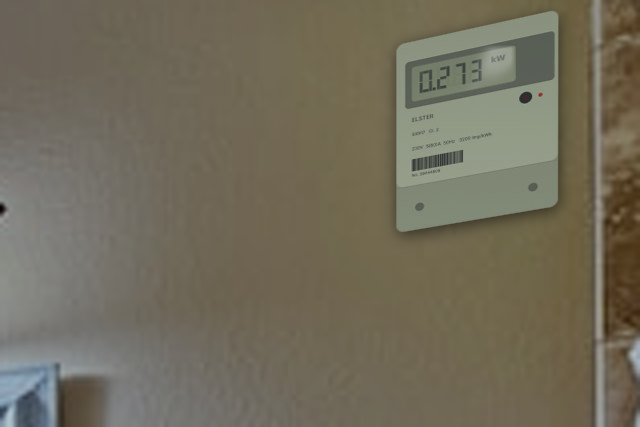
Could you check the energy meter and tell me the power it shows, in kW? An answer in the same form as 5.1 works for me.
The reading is 0.273
